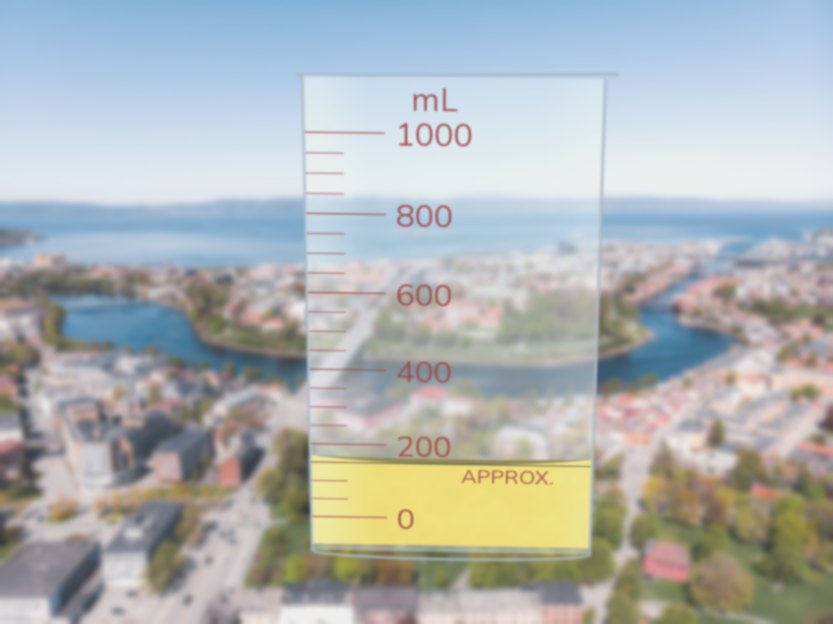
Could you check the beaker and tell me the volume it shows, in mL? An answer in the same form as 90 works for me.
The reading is 150
